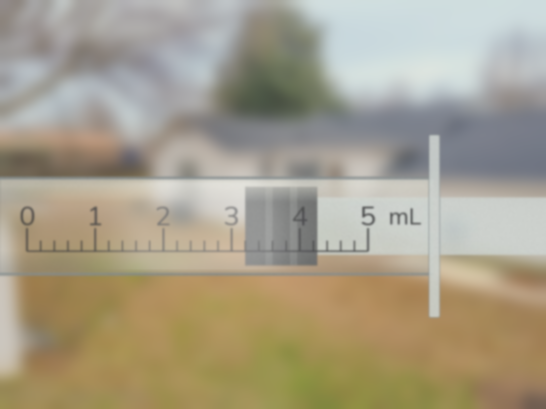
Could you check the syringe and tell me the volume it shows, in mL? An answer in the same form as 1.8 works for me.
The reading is 3.2
